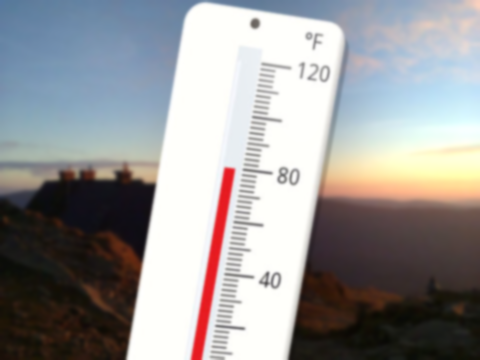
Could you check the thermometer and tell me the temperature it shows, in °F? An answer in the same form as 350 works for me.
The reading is 80
